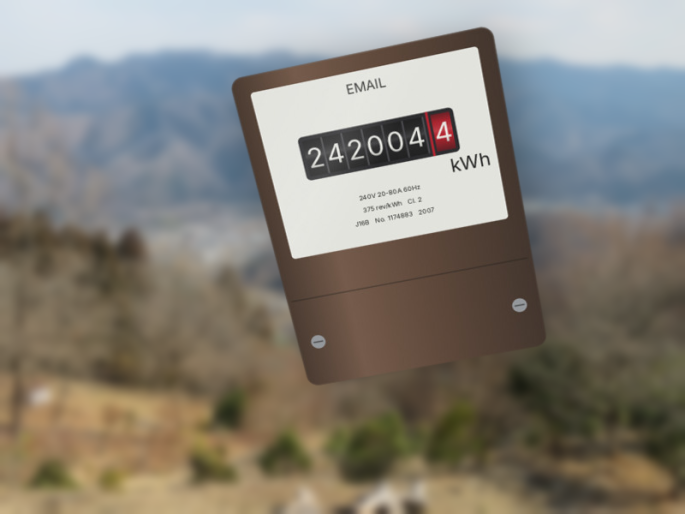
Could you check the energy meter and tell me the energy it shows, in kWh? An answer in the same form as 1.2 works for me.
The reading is 242004.4
